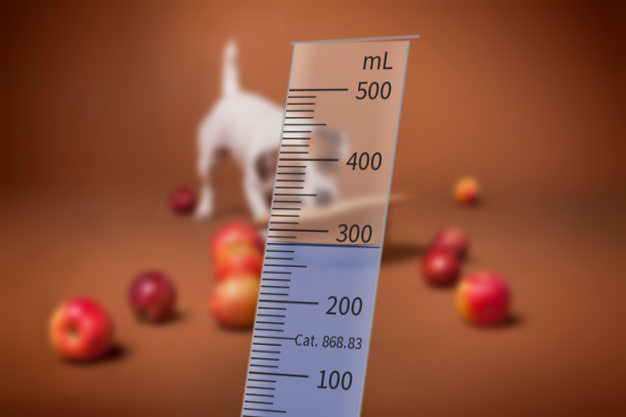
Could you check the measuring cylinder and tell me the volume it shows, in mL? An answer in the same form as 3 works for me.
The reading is 280
